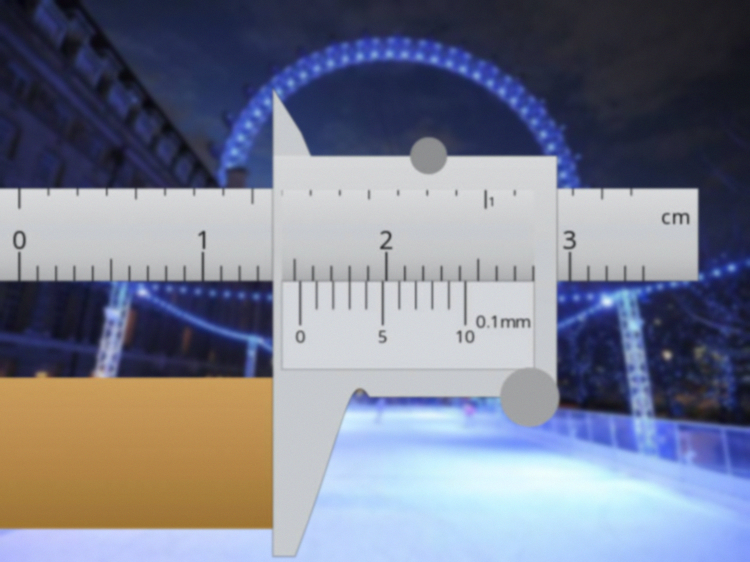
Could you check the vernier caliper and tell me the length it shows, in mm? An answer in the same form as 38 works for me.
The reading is 15.3
